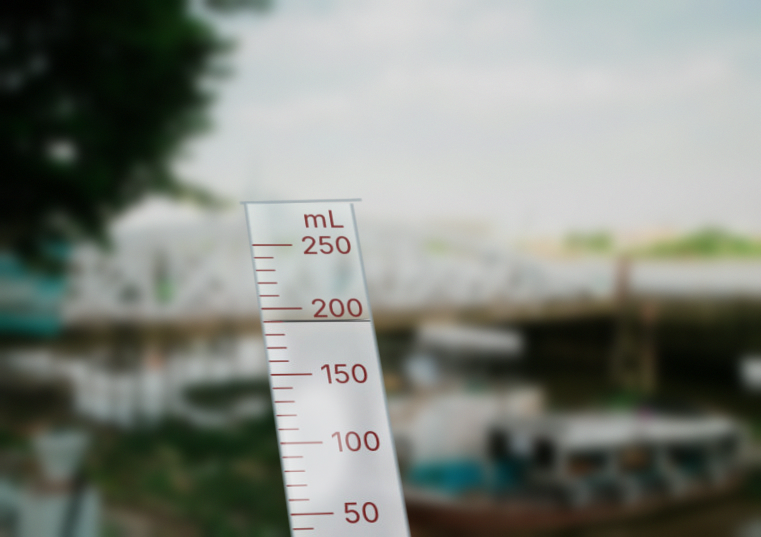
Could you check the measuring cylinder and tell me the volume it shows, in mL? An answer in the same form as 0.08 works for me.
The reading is 190
